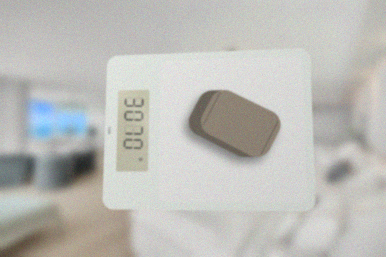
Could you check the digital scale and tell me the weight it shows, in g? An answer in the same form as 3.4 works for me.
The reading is 3070
